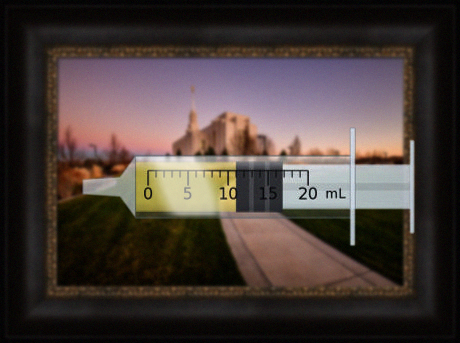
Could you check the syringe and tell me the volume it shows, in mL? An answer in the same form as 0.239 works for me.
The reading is 11
